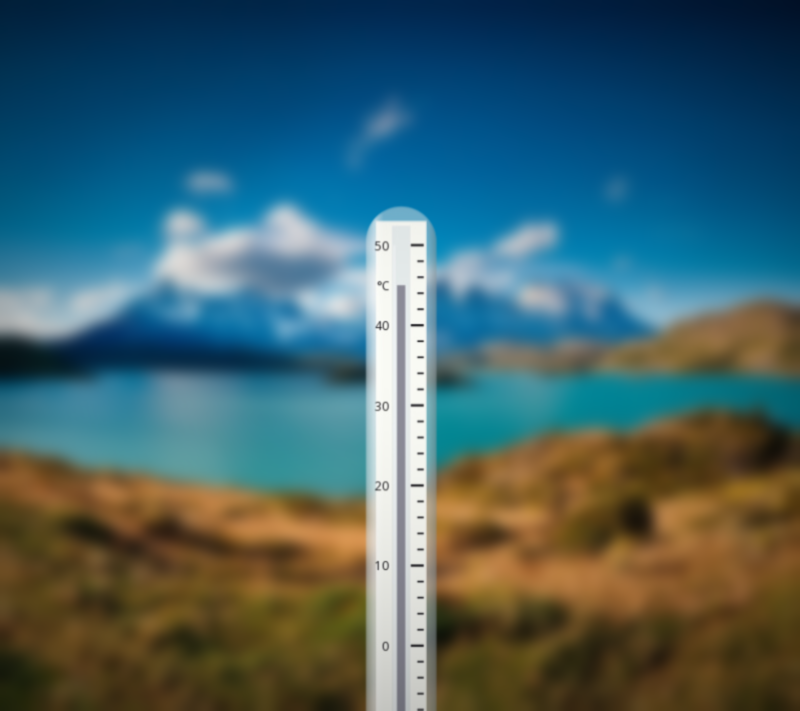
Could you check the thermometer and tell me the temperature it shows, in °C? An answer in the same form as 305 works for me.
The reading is 45
